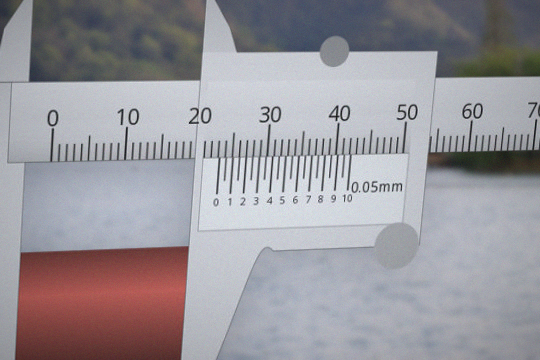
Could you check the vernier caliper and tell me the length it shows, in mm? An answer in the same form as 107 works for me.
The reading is 23.2
